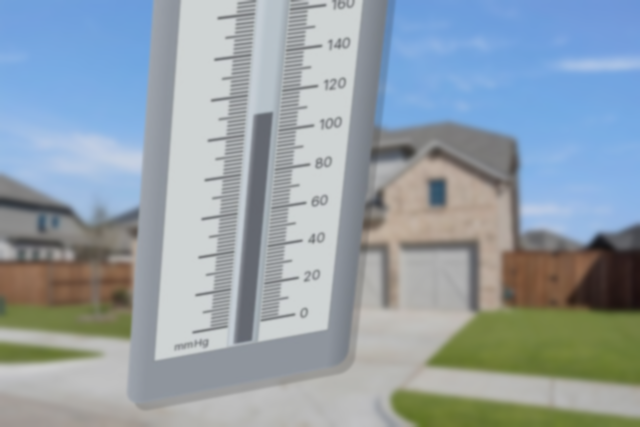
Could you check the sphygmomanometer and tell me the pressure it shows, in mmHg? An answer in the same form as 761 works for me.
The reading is 110
